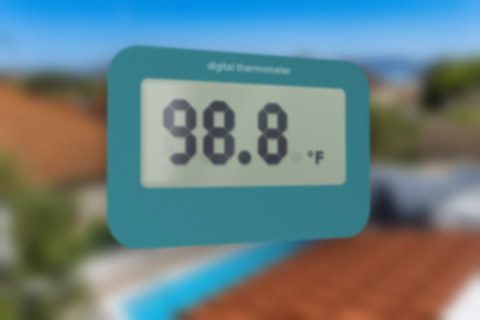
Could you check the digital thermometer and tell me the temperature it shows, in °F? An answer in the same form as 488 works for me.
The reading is 98.8
